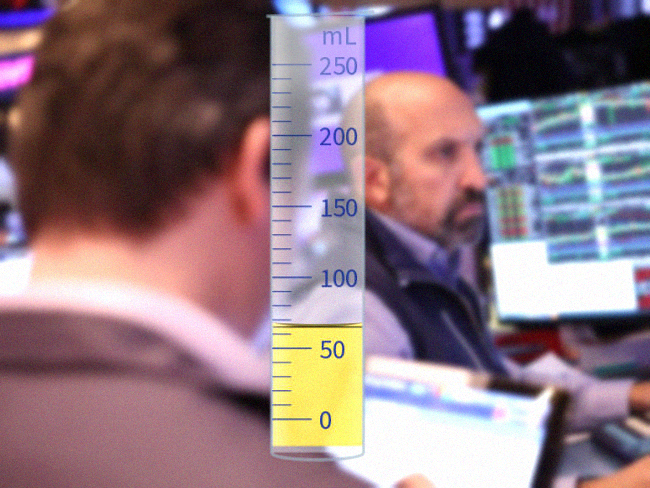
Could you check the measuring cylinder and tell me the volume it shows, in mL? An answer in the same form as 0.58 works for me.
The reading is 65
